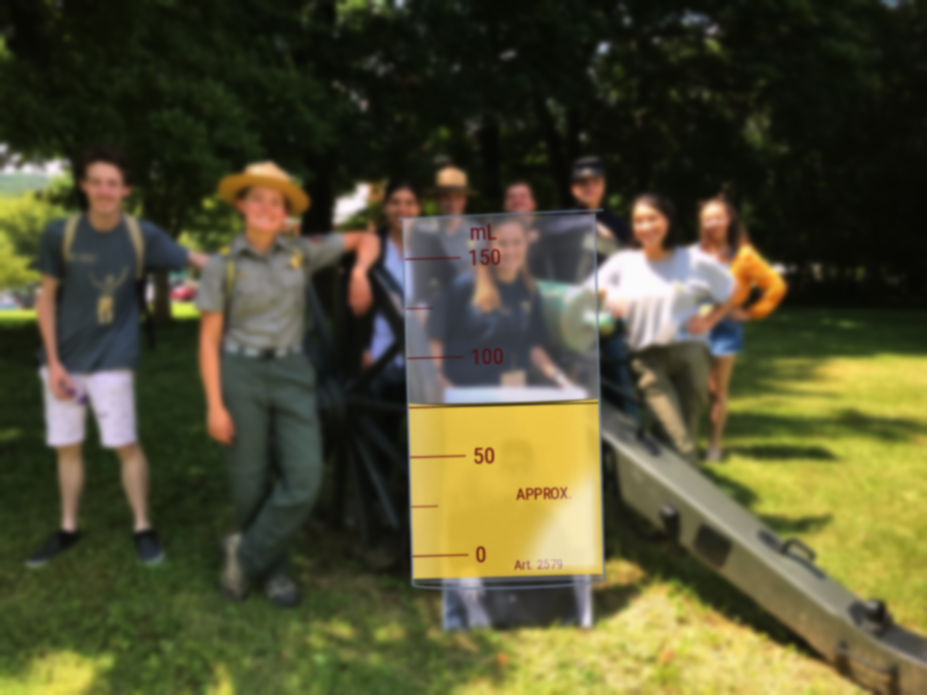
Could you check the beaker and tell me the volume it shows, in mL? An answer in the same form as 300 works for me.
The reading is 75
